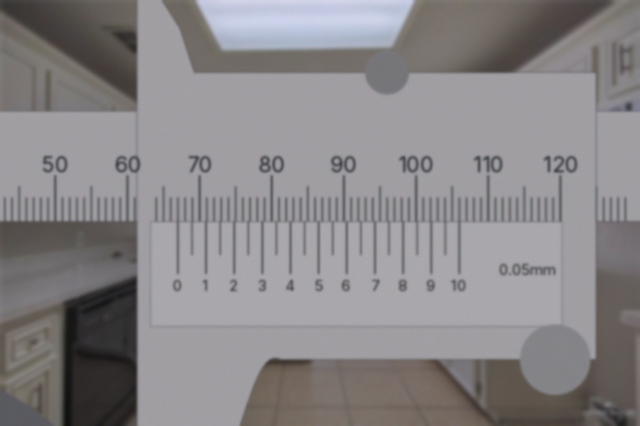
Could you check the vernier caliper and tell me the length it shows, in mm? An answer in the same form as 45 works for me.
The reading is 67.0
